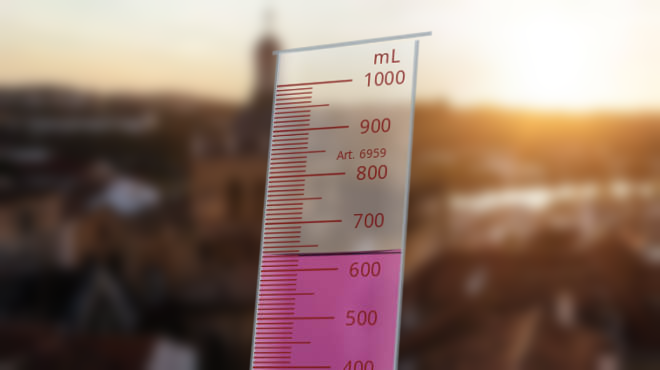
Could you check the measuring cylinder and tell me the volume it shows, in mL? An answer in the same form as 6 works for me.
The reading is 630
